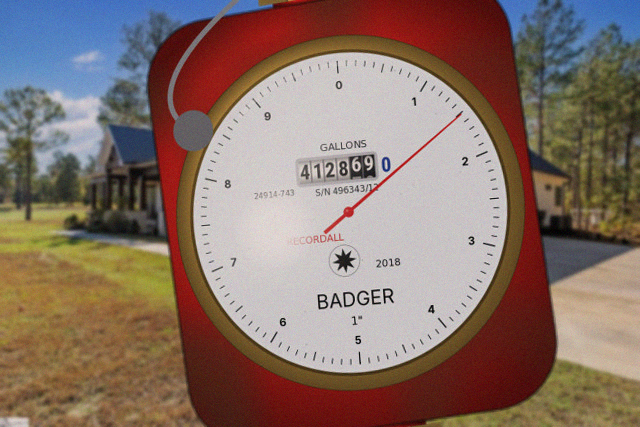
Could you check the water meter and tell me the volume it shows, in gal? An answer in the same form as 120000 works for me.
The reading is 4128691.5
